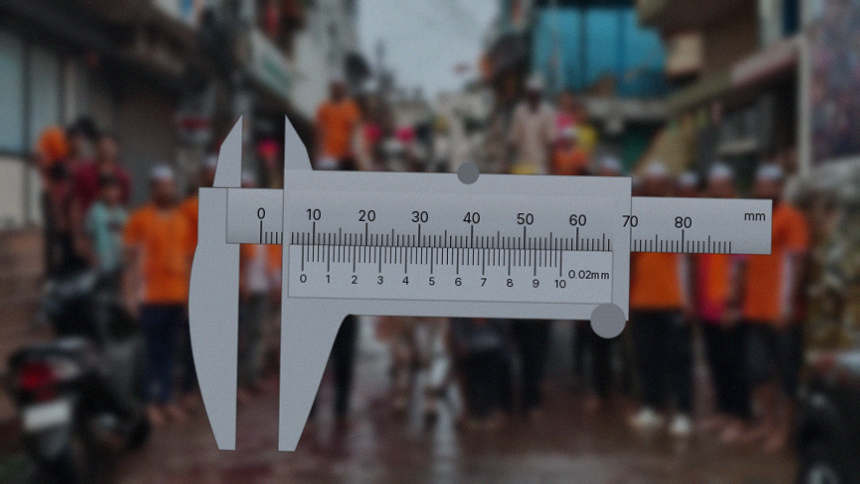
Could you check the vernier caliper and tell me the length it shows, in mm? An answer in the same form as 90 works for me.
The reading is 8.0
